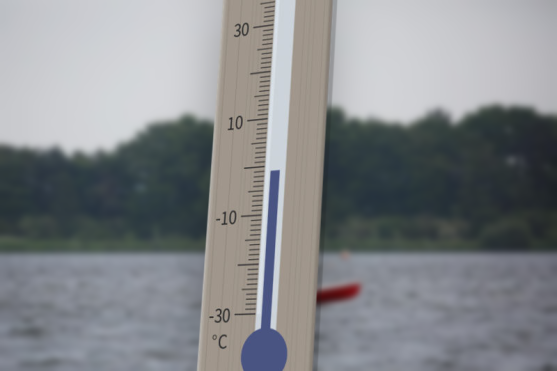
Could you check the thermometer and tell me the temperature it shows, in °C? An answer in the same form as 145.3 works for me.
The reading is -1
